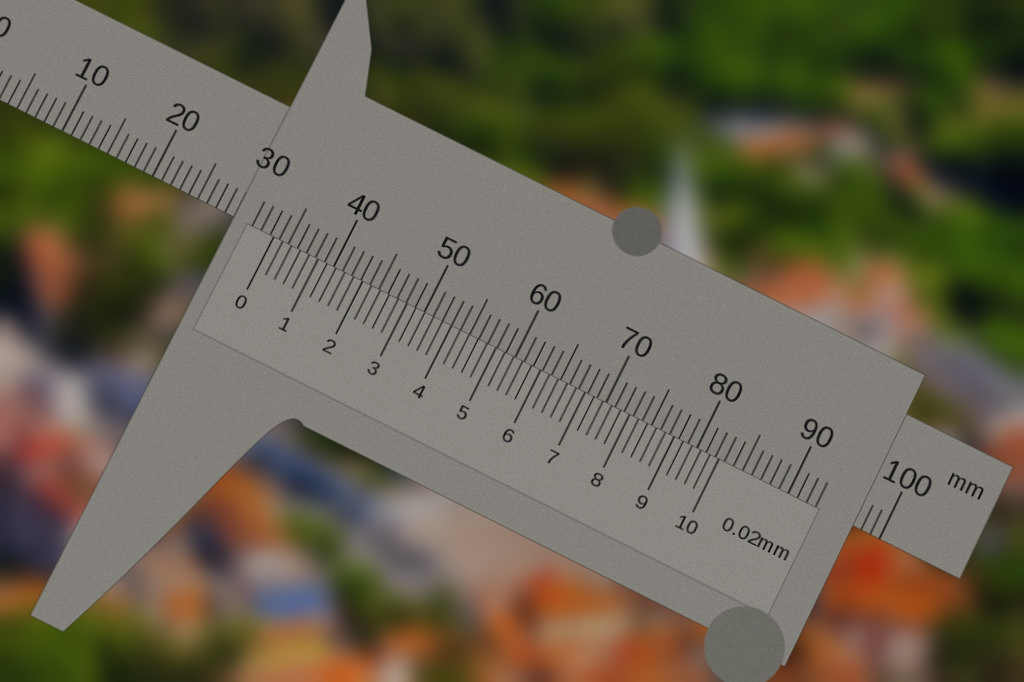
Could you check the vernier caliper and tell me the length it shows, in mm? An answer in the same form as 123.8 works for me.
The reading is 33.4
